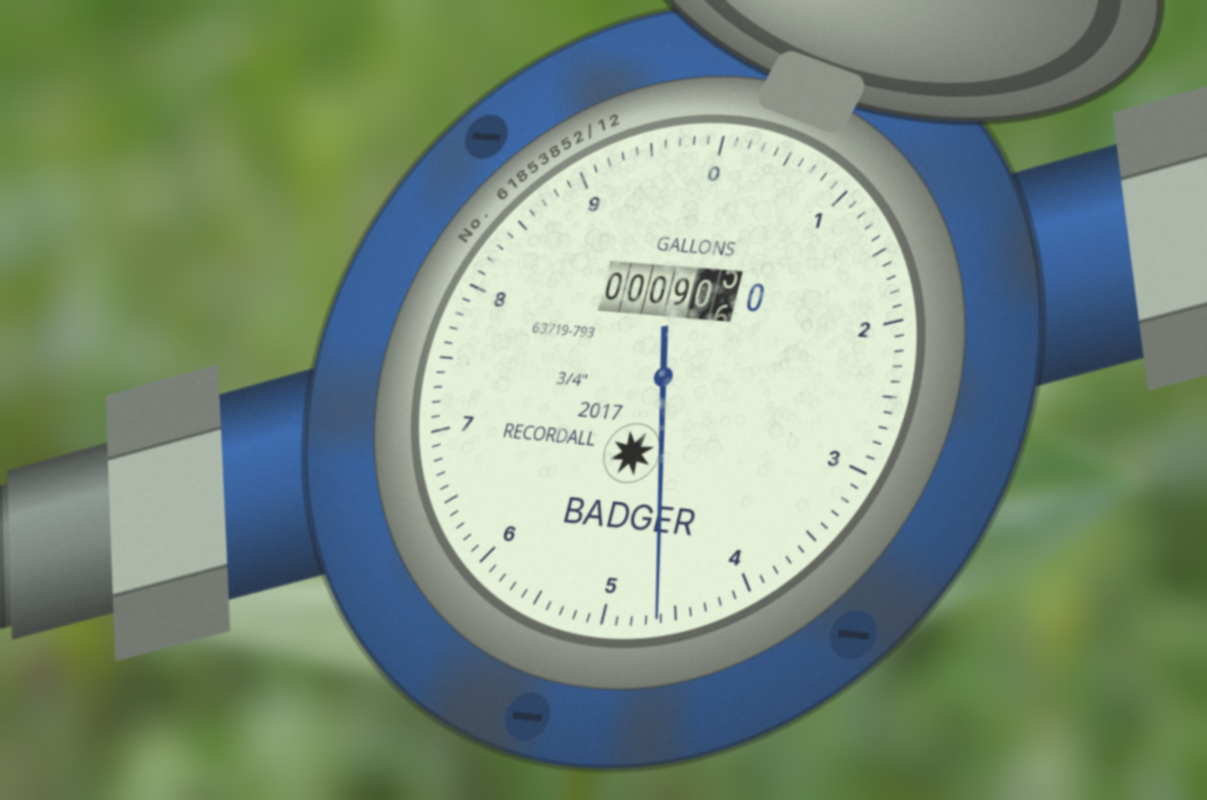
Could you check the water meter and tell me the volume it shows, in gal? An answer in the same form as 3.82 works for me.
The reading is 9054.6
